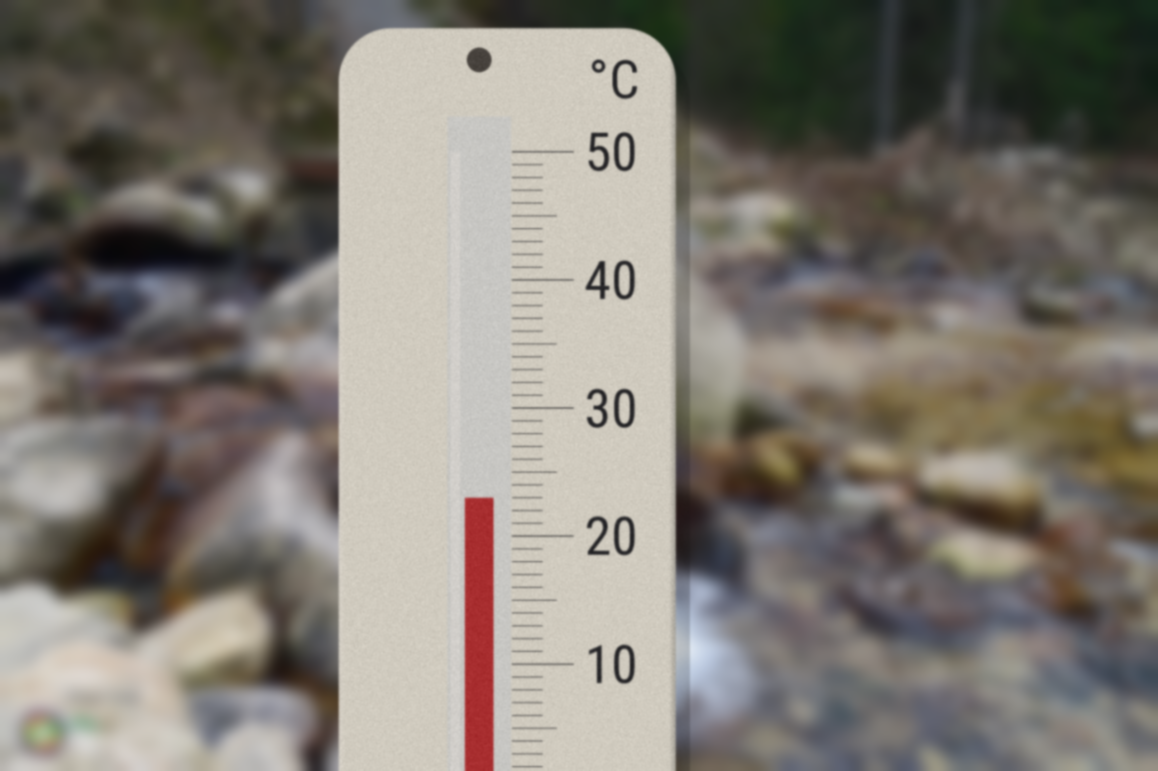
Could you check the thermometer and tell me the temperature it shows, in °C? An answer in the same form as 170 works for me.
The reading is 23
